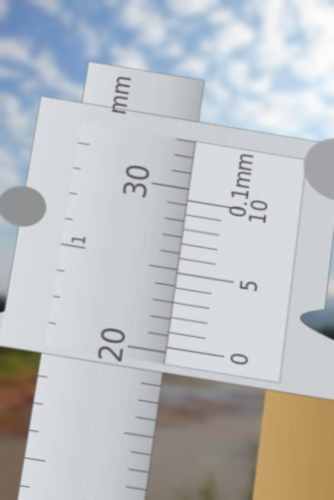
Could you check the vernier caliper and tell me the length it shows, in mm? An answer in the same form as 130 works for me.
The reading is 20.3
